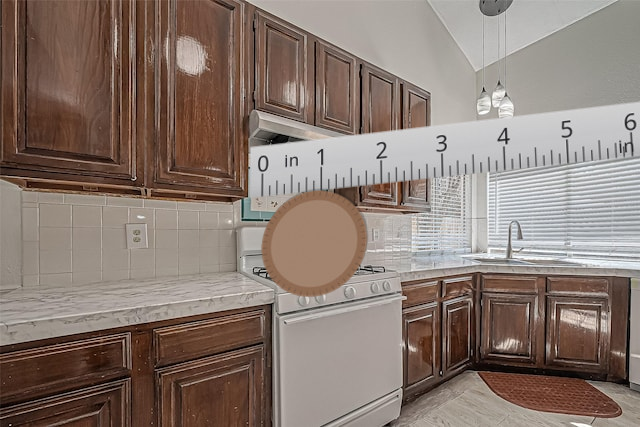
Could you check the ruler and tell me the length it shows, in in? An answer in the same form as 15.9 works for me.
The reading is 1.75
